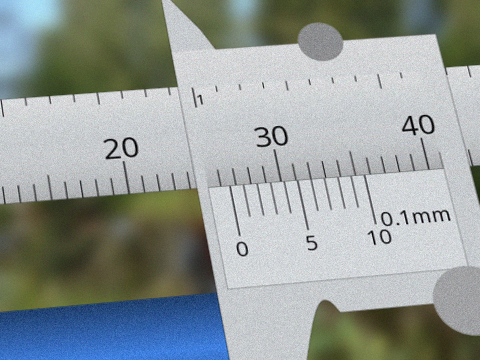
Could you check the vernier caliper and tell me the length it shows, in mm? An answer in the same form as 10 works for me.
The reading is 26.6
